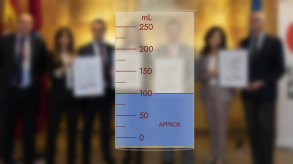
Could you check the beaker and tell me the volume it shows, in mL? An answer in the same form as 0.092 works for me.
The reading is 100
